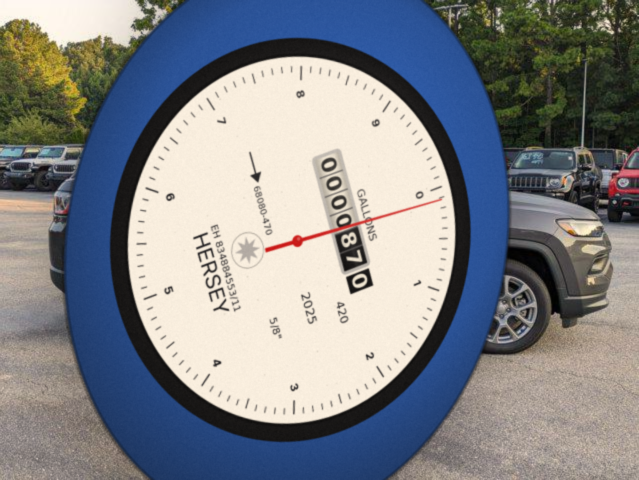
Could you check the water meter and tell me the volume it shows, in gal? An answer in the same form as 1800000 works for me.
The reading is 870.1
